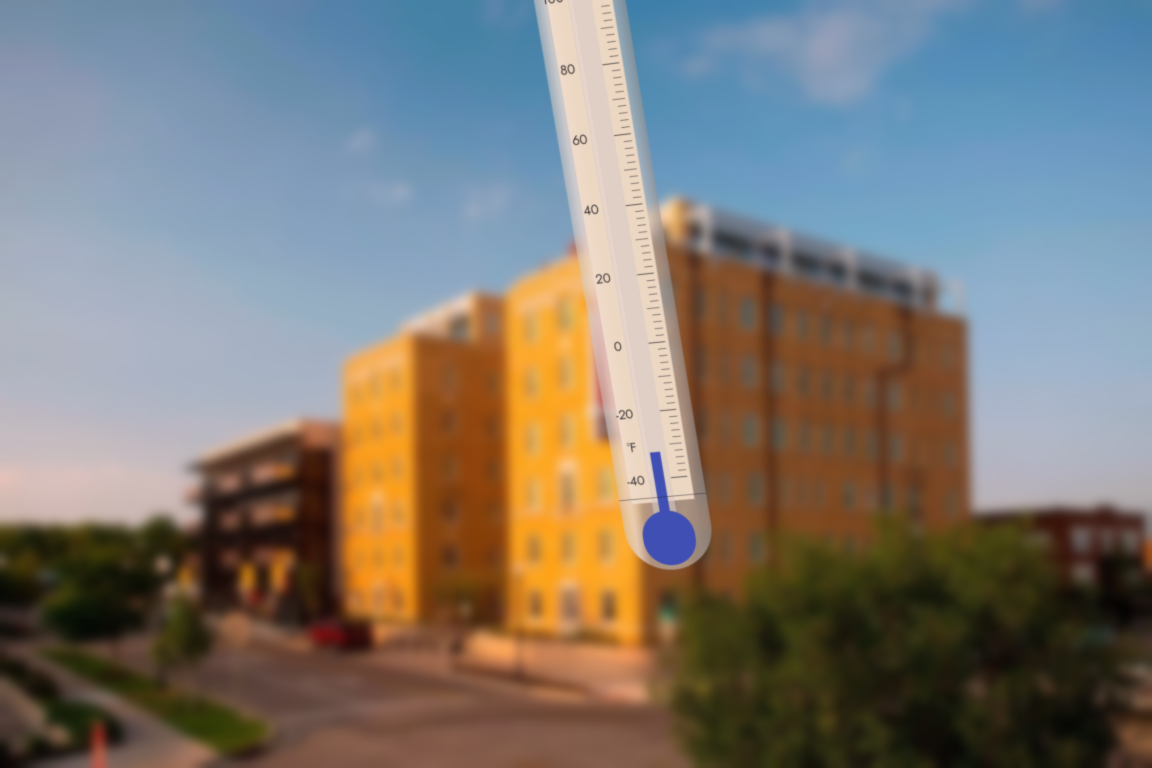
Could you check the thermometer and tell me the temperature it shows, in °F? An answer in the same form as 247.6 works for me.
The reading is -32
